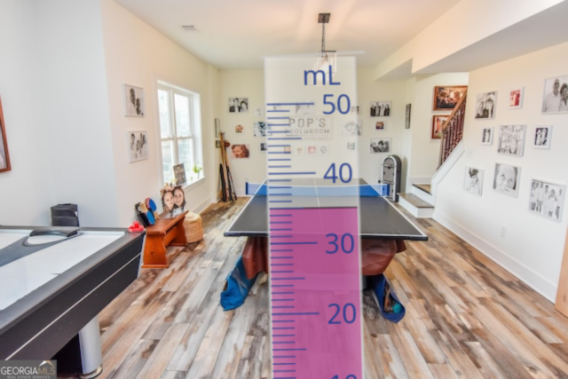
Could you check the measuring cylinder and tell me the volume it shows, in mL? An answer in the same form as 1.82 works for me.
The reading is 35
